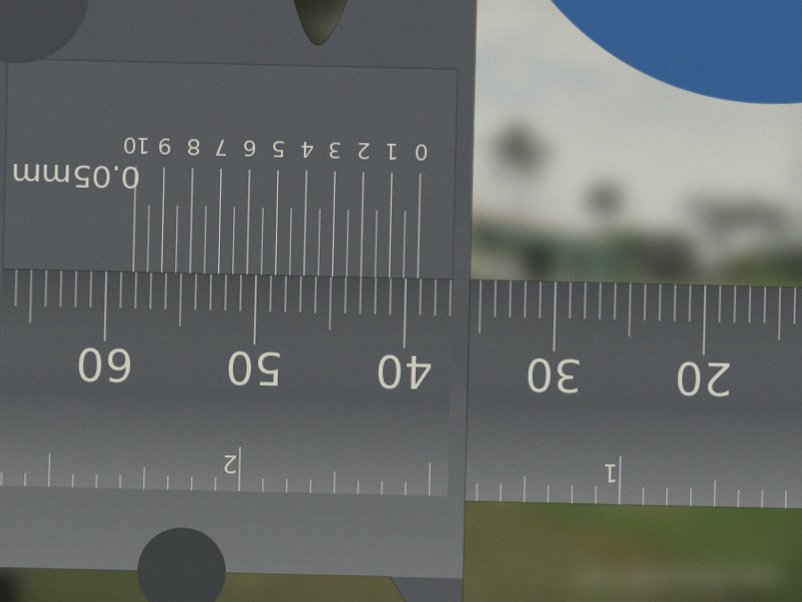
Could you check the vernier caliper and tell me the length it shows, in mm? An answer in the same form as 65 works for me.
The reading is 39.2
